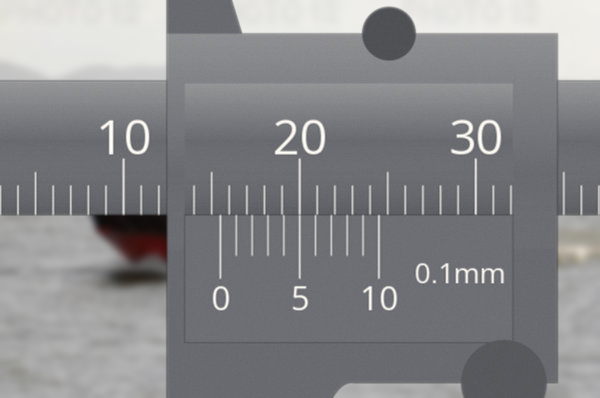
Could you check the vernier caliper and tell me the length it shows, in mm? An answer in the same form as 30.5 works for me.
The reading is 15.5
